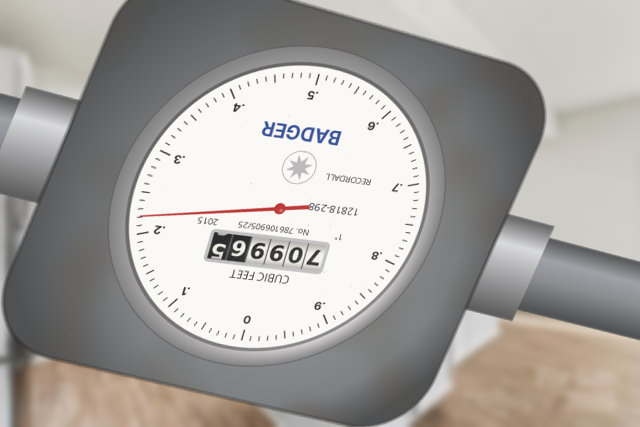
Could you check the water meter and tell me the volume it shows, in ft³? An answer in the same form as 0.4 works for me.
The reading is 709965.22
